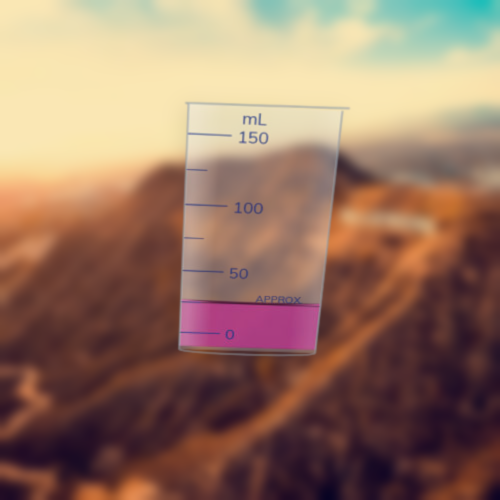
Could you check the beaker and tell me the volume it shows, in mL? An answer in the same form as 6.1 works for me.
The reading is 25
